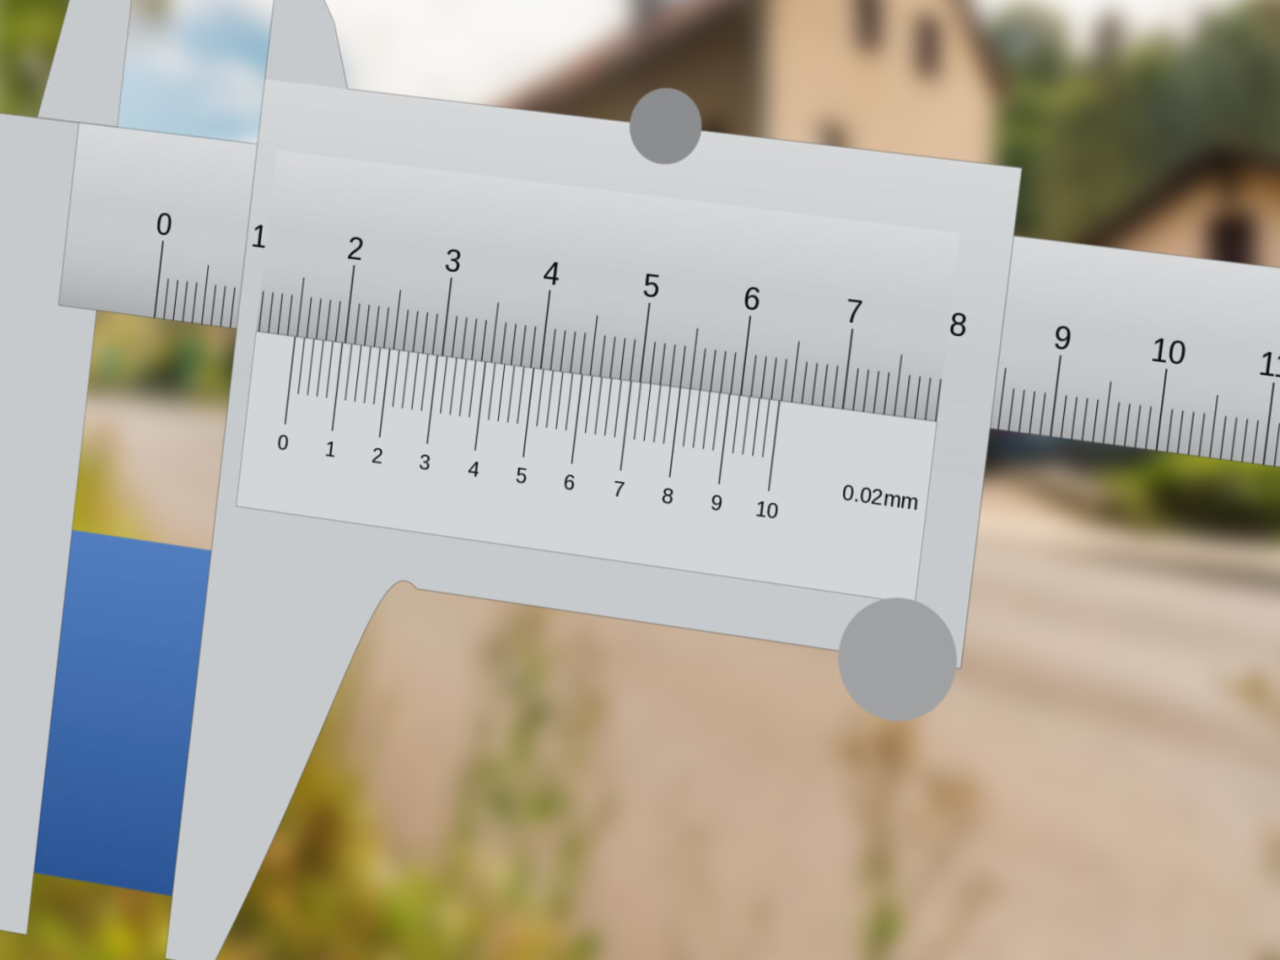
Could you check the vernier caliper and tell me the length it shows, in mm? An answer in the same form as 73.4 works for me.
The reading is 14.8
